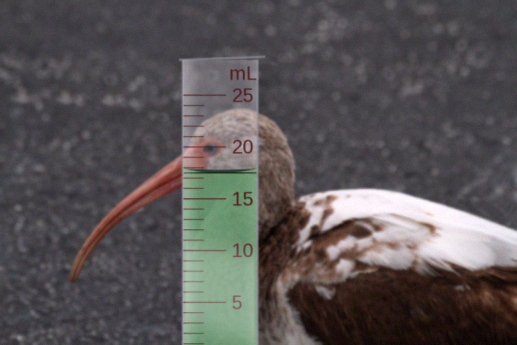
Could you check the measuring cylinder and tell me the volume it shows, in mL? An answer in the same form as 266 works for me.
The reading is 17.5
